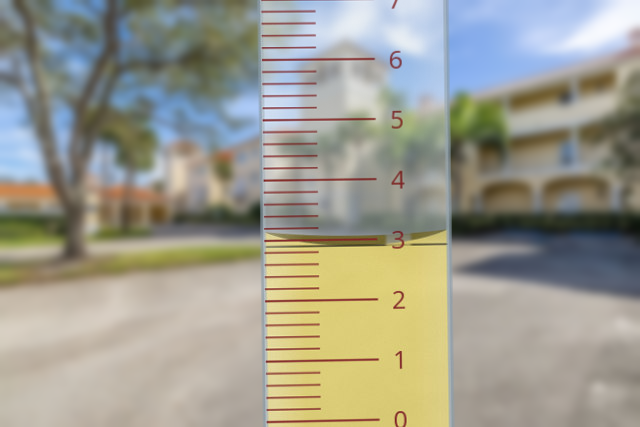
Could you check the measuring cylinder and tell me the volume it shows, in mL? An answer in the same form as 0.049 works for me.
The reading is 2.9
